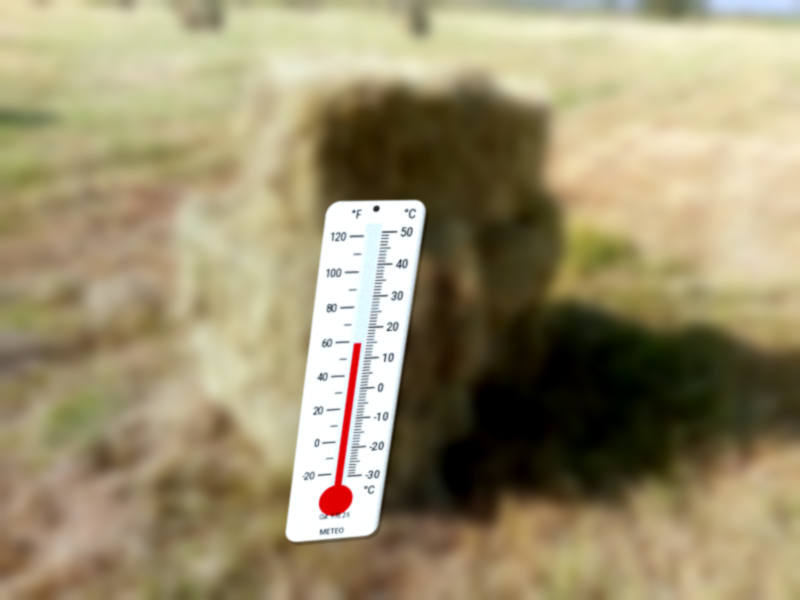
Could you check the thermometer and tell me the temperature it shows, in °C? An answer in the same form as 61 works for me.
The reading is 15
